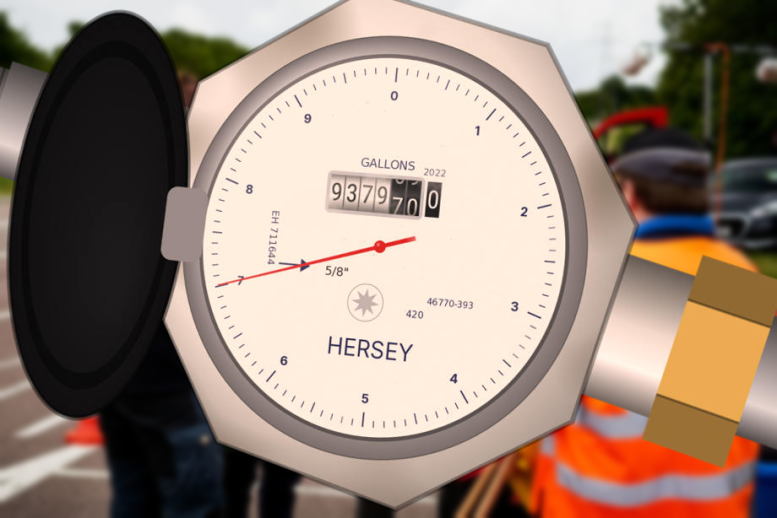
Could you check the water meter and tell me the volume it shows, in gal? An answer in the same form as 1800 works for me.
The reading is 9379697.0
